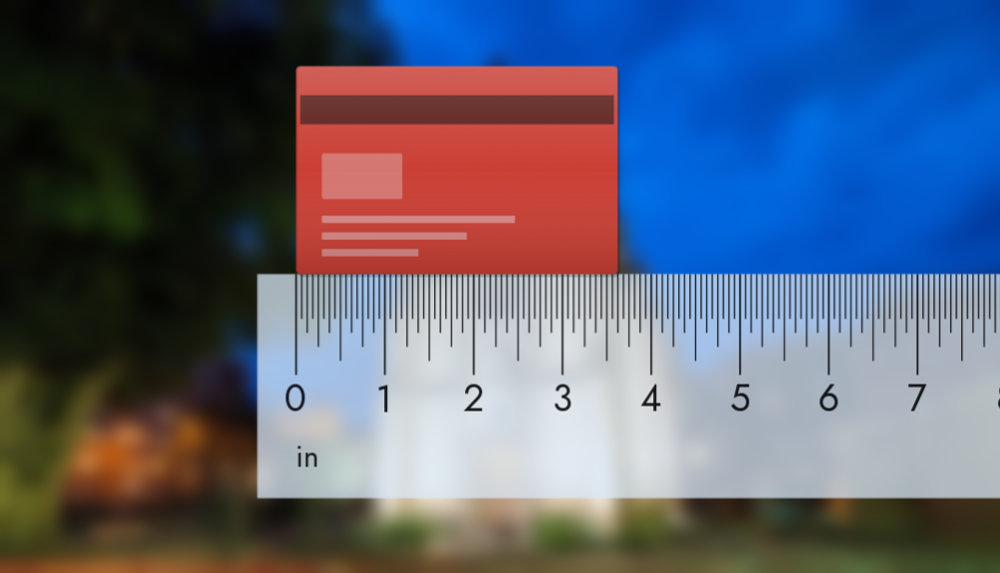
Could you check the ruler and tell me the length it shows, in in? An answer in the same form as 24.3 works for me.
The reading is 3.625
